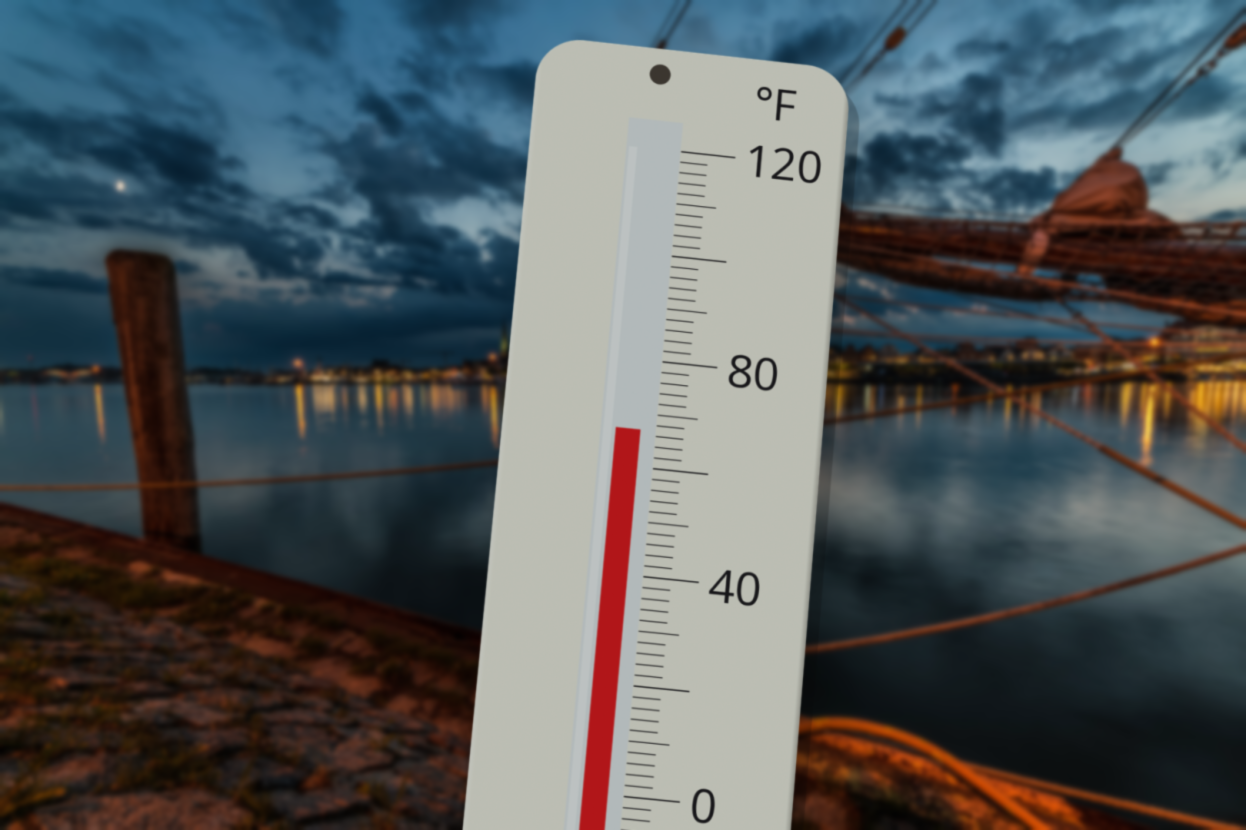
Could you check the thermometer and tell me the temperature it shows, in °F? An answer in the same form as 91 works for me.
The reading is 67
